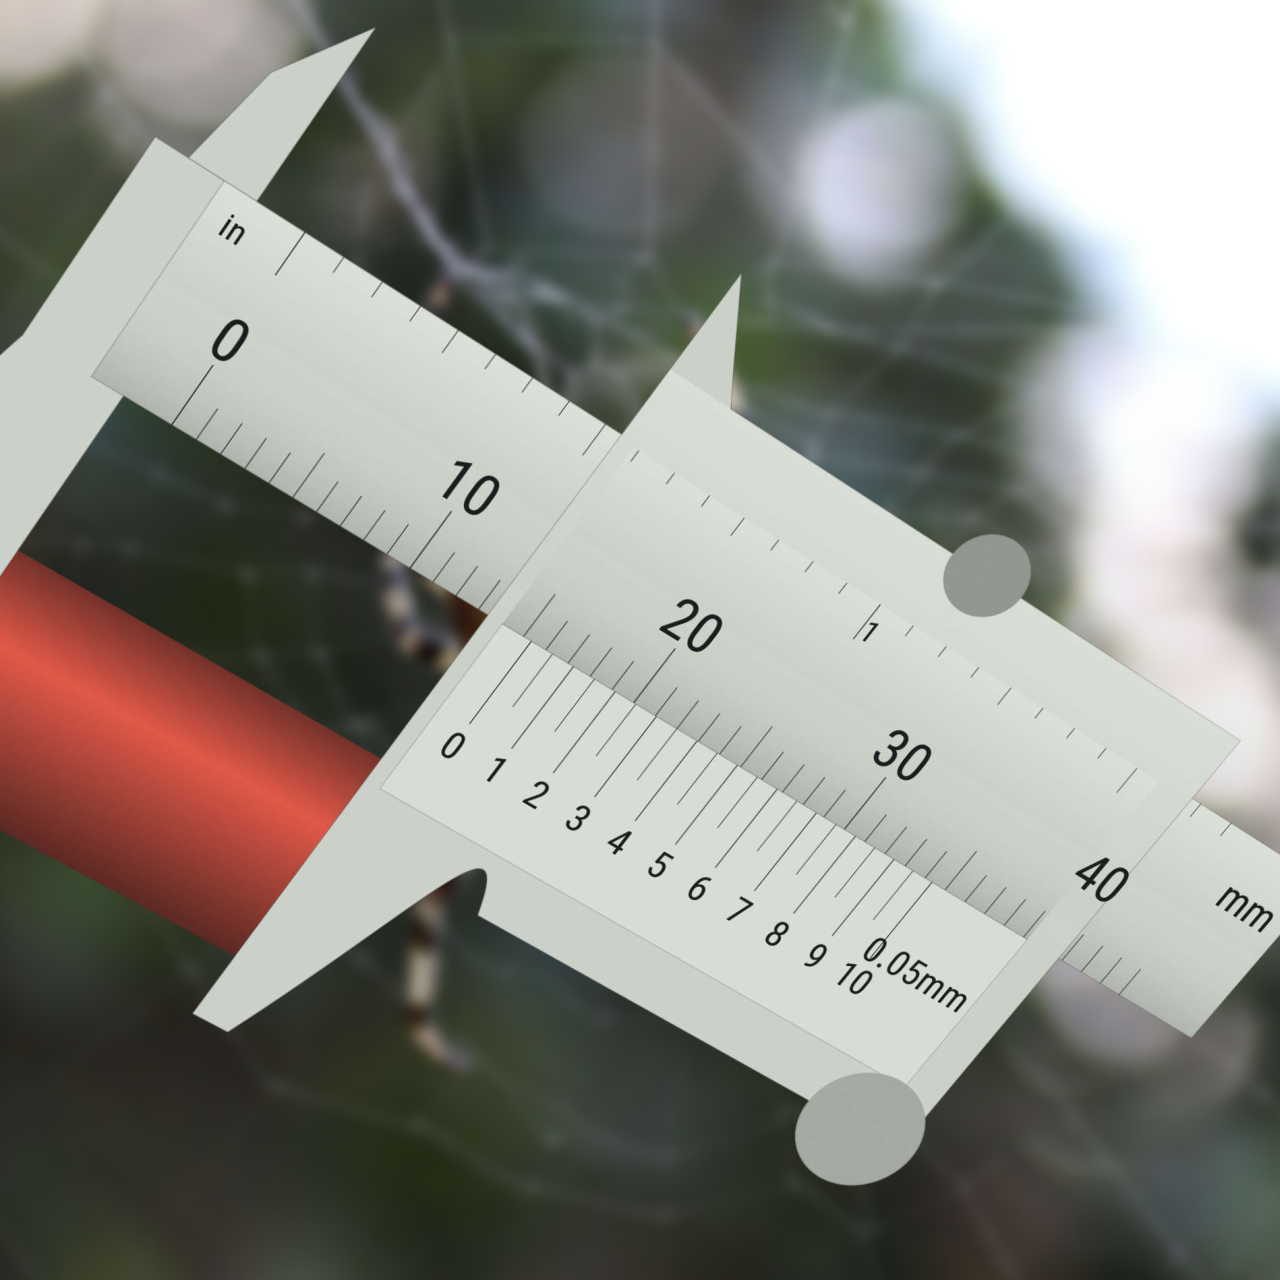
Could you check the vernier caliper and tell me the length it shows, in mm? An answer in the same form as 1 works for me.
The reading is 15.35
